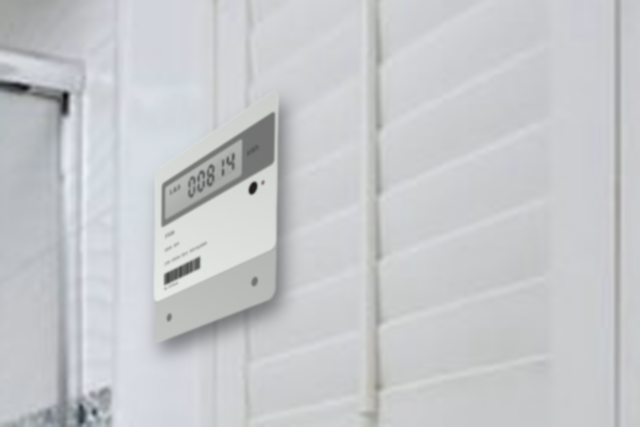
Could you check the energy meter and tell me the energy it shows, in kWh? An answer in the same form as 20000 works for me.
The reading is 814
